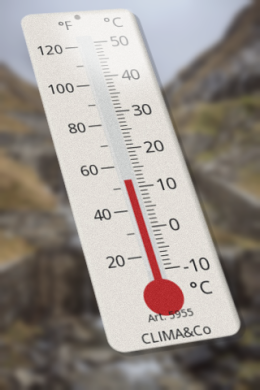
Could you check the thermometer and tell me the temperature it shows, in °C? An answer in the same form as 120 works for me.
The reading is 12
